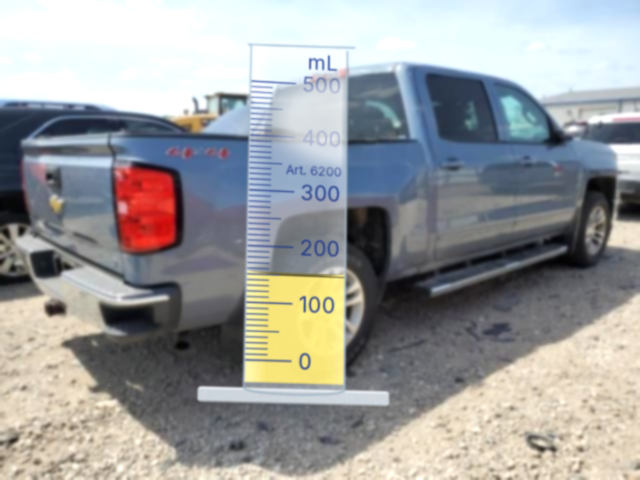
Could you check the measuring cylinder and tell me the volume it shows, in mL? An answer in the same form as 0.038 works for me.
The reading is 150
